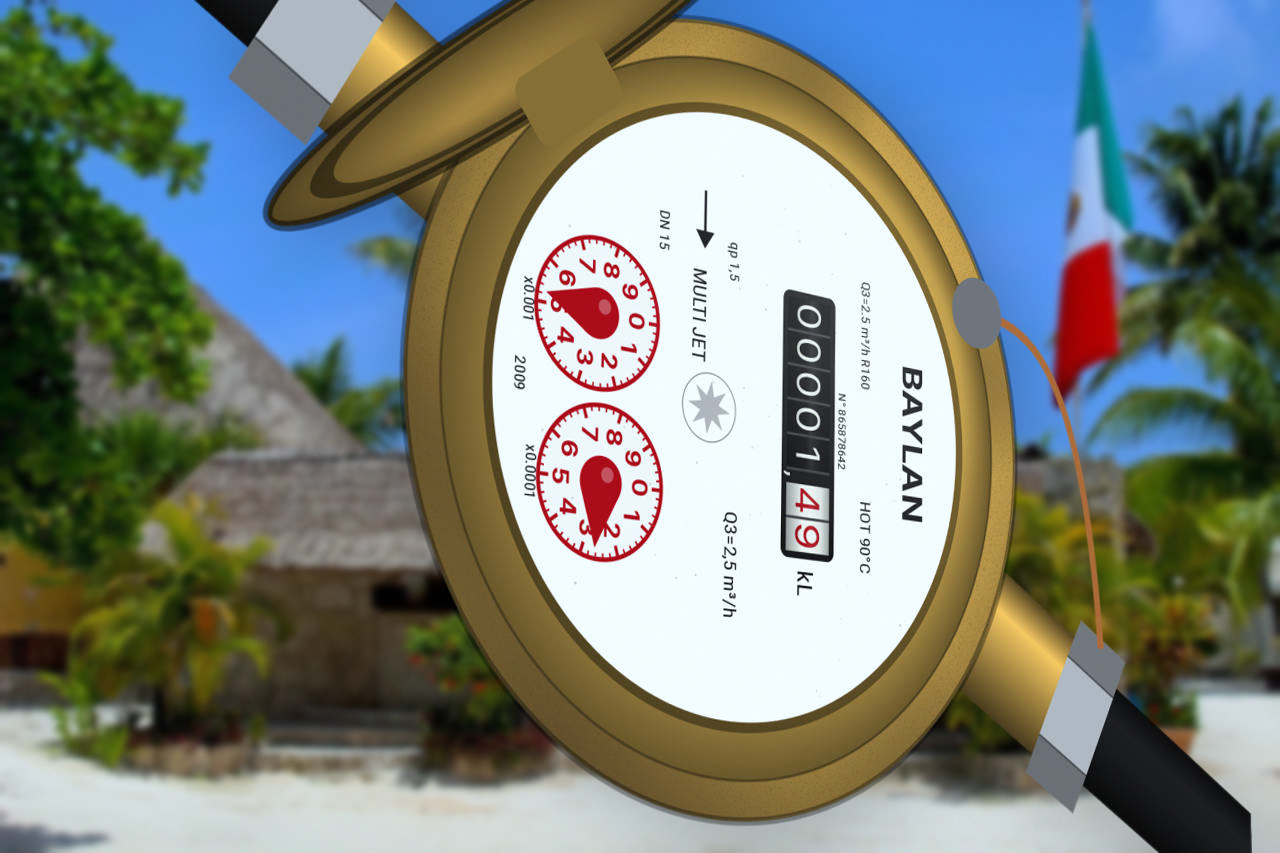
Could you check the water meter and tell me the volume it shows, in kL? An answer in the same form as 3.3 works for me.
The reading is 1.4952
